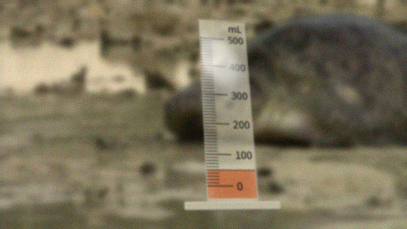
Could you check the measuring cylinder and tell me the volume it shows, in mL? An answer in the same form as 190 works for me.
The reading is 50
